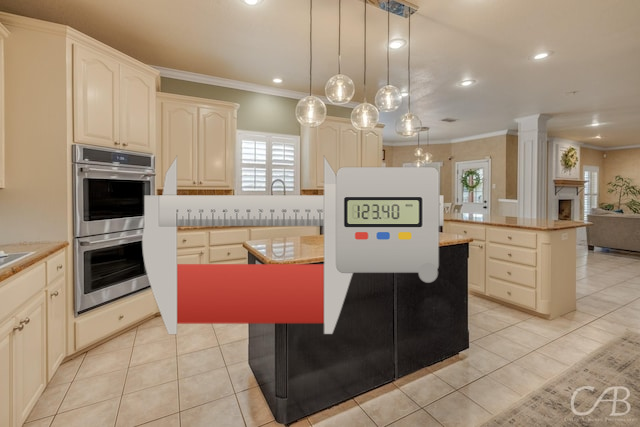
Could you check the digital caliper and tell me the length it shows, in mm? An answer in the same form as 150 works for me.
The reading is 123.40
